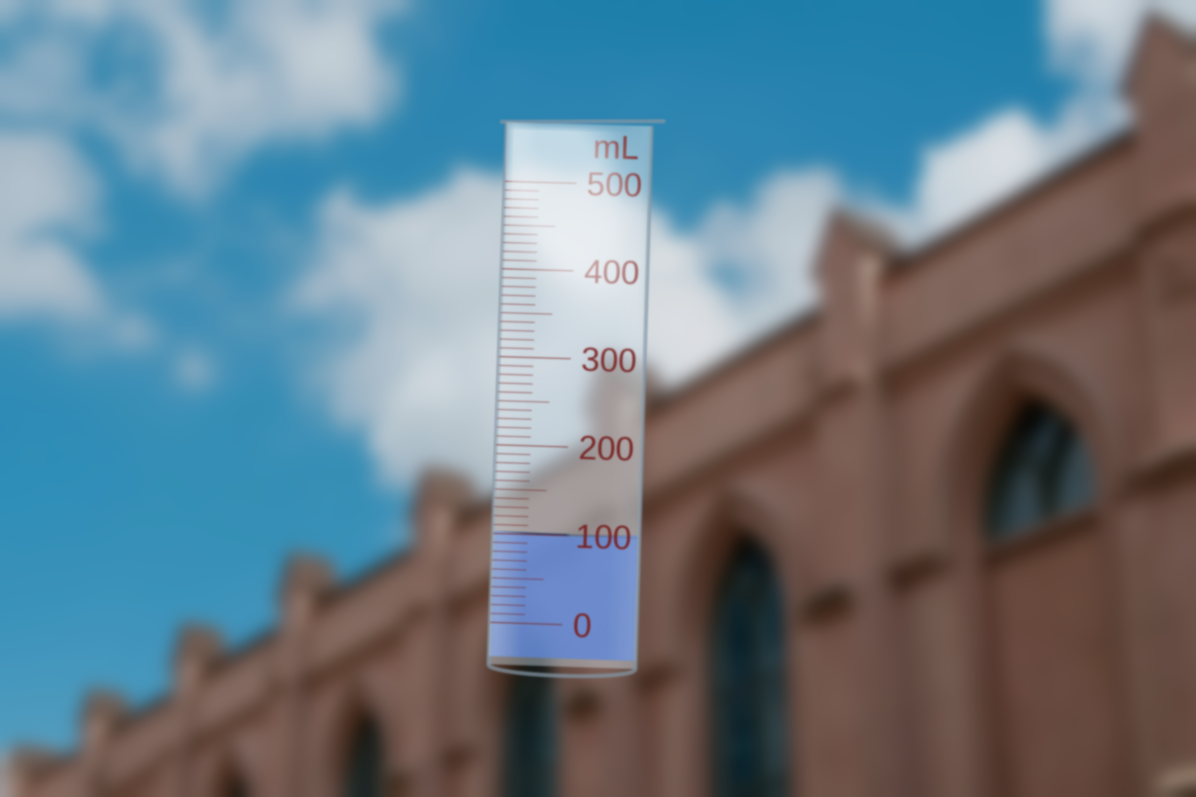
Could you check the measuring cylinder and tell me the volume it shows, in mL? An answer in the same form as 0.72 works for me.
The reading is 100
